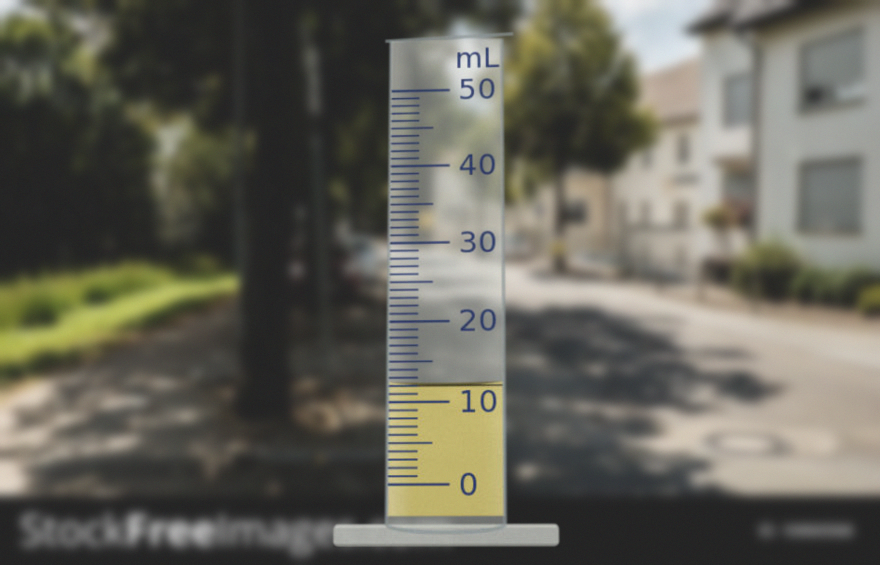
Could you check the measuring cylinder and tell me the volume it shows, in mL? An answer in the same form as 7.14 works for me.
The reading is 12
